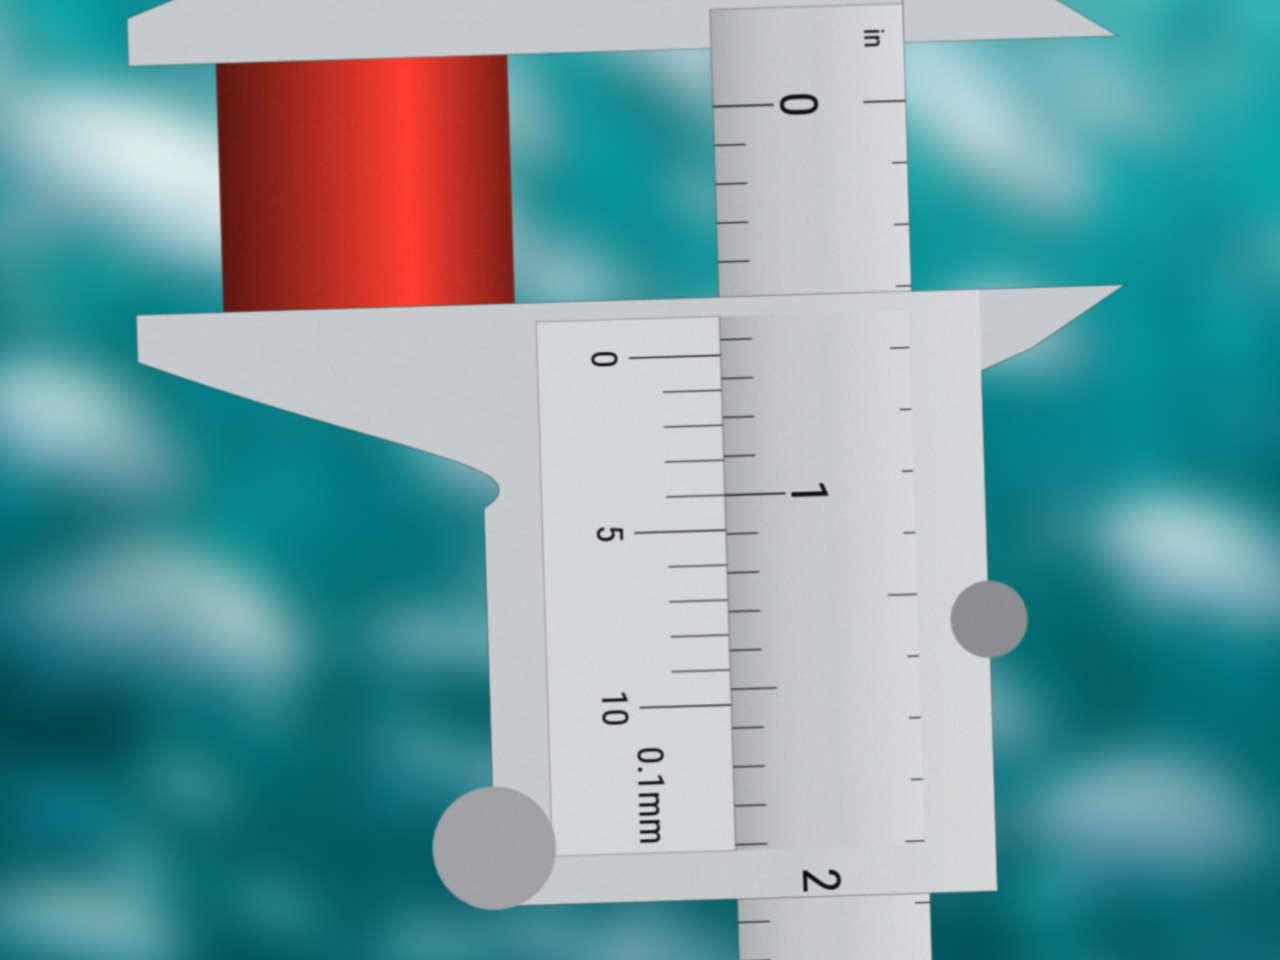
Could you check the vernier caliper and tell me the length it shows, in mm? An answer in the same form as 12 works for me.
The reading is 6.4
